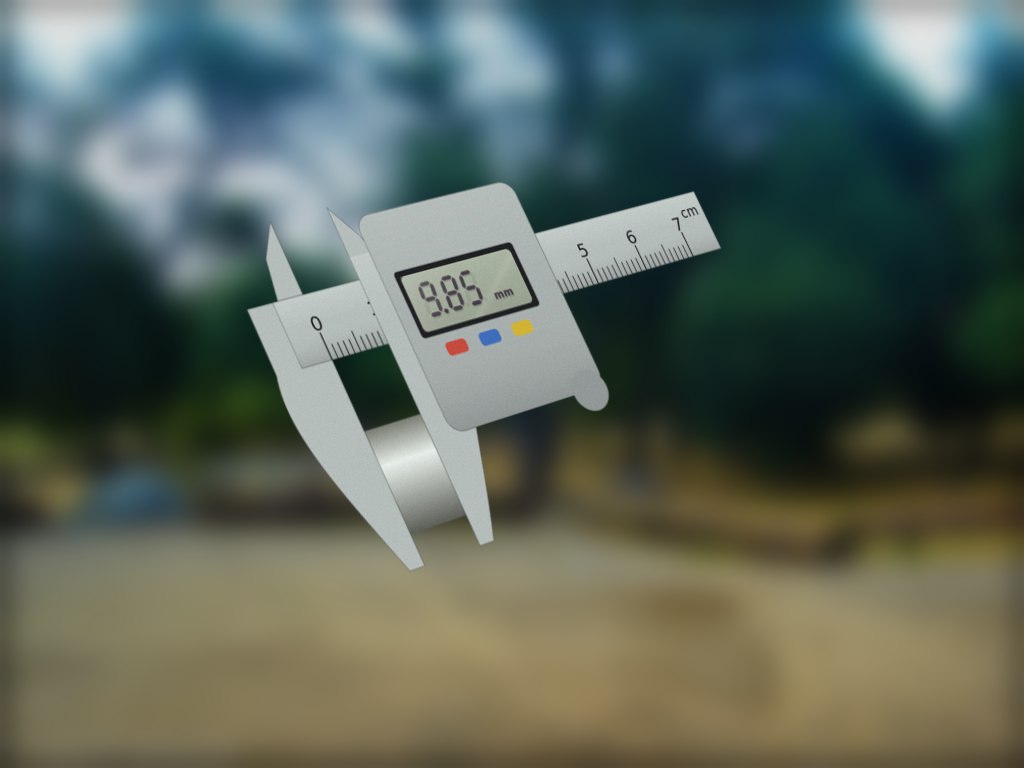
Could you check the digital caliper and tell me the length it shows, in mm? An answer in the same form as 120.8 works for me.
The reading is 9.85
